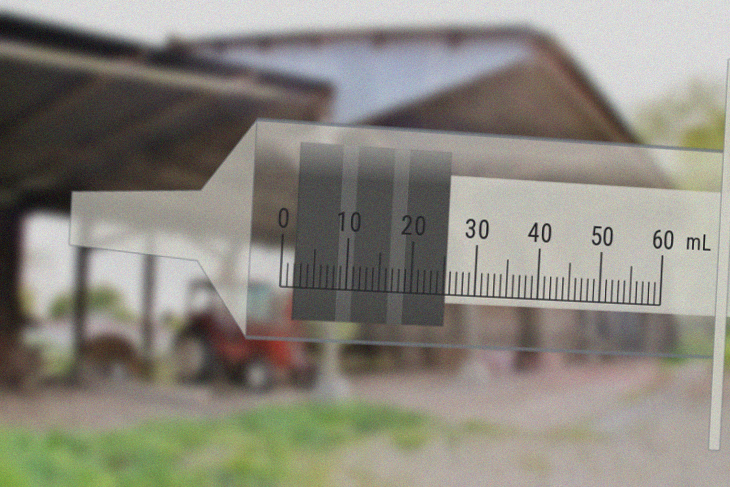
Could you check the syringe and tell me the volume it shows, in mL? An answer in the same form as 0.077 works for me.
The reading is 2
